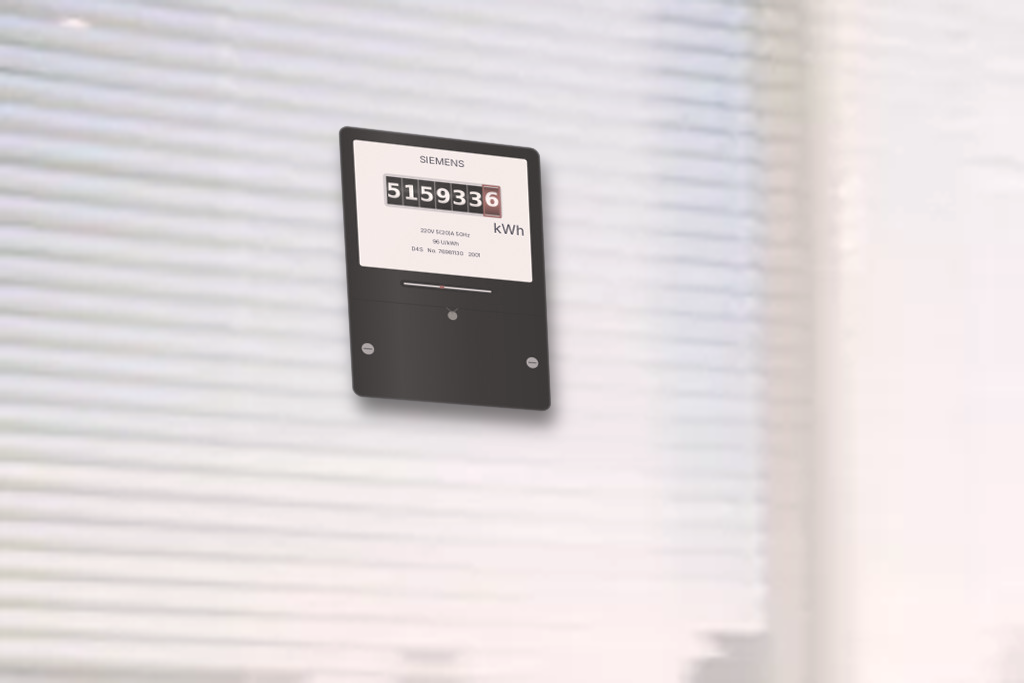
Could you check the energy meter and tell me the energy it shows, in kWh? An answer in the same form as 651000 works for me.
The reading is 515933.6
